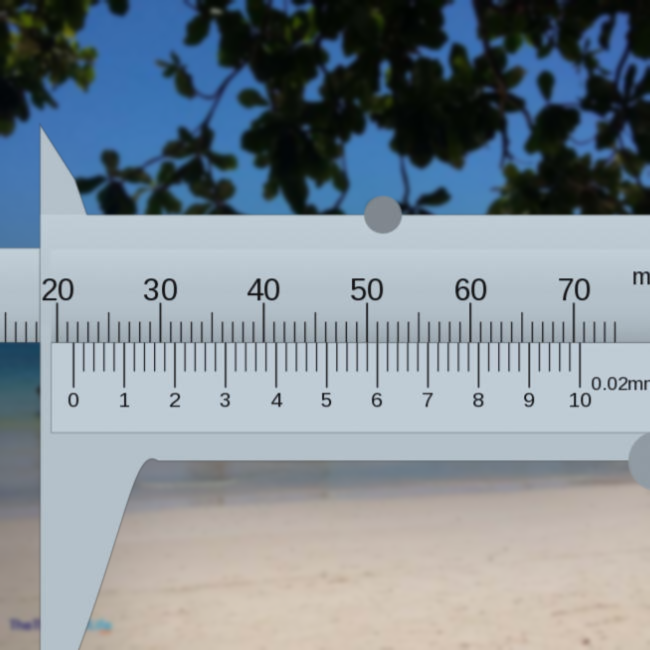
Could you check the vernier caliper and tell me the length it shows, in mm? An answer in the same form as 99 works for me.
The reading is 21.6
